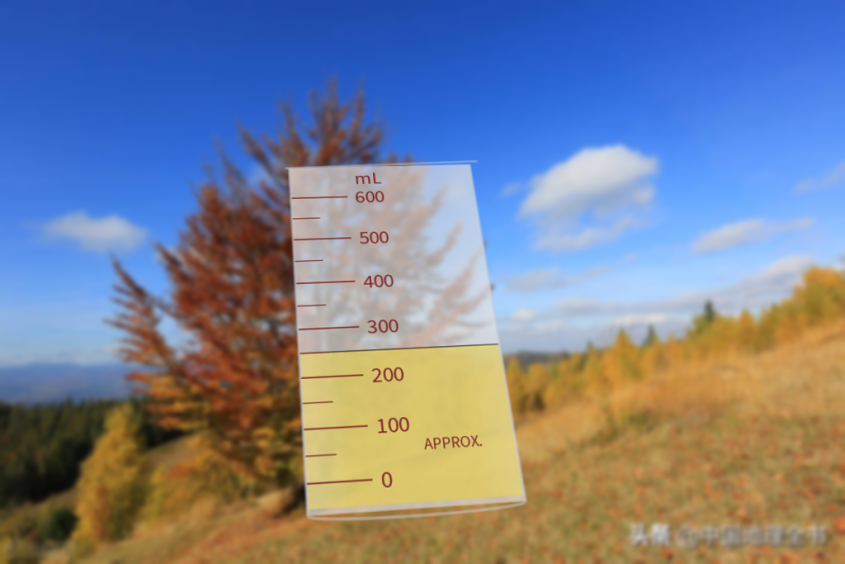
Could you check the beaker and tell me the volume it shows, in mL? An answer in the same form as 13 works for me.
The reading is 250
